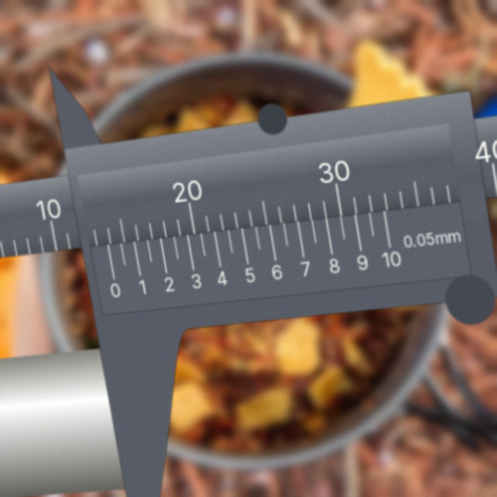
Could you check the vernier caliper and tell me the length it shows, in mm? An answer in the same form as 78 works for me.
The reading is 13.8
